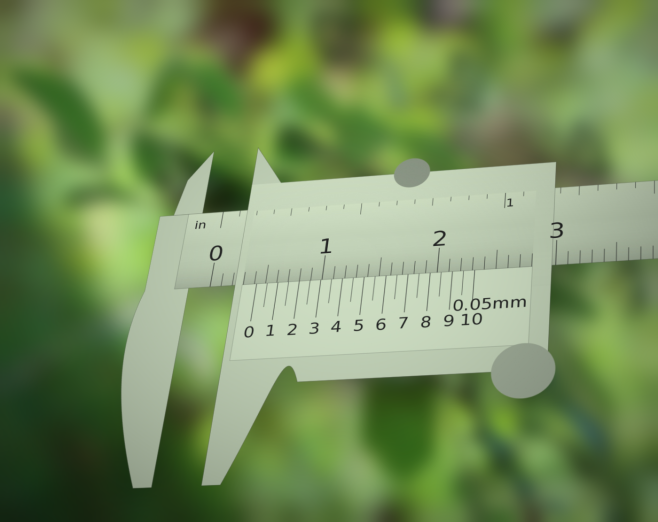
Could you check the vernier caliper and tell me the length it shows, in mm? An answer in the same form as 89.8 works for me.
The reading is 4.2
